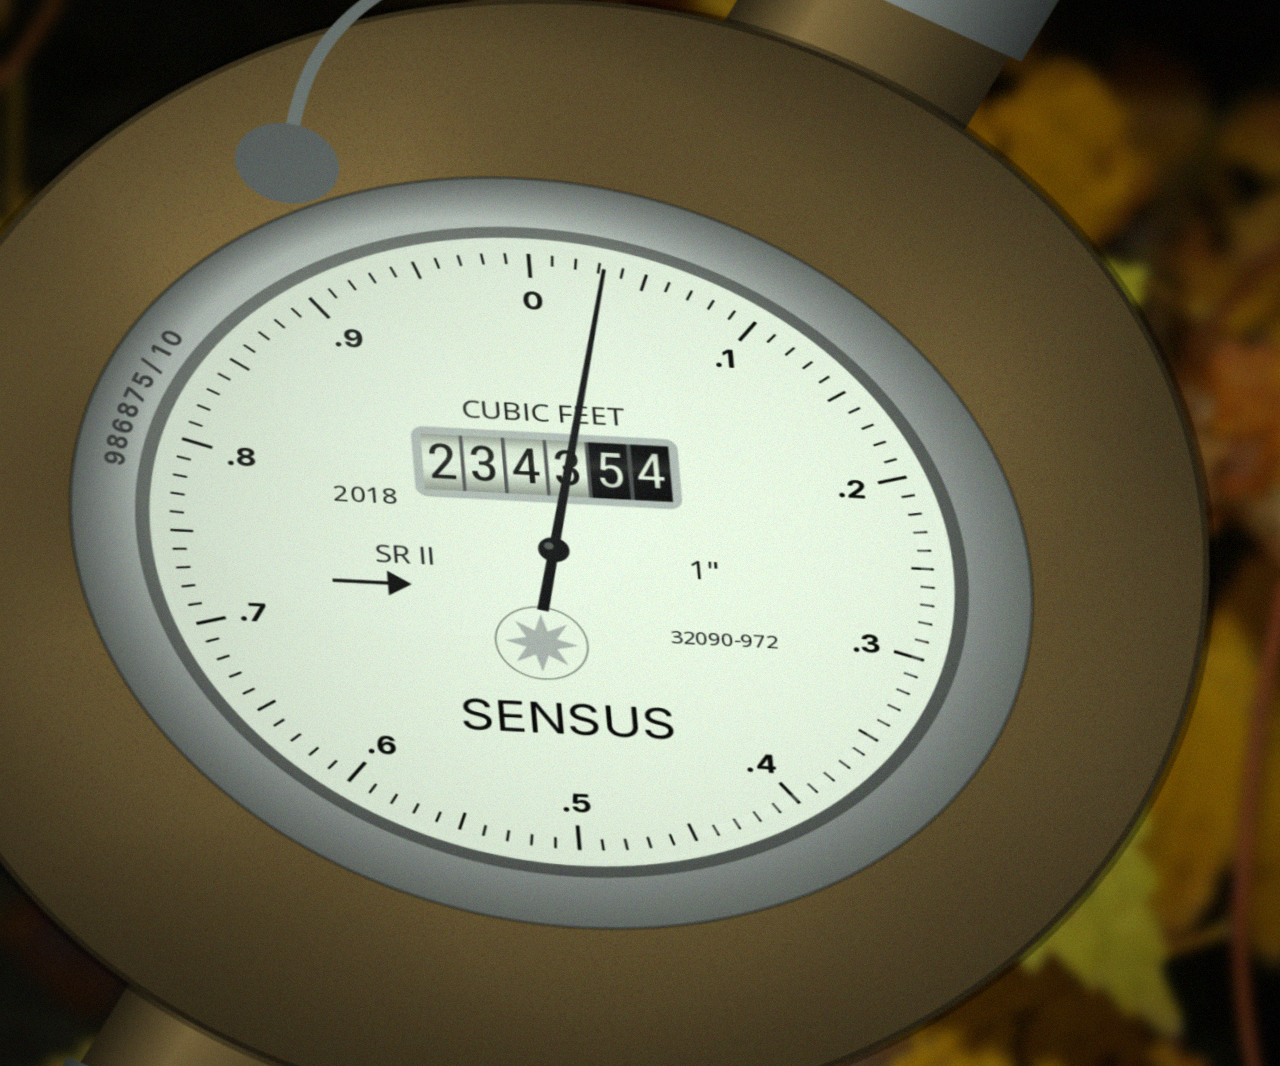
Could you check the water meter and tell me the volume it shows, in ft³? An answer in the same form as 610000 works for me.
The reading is 234354.03
